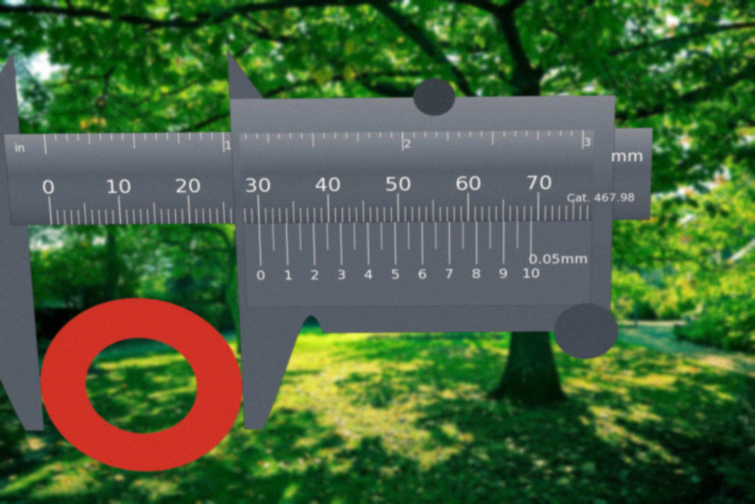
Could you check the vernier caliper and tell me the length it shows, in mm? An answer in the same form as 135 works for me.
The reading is 30.0
